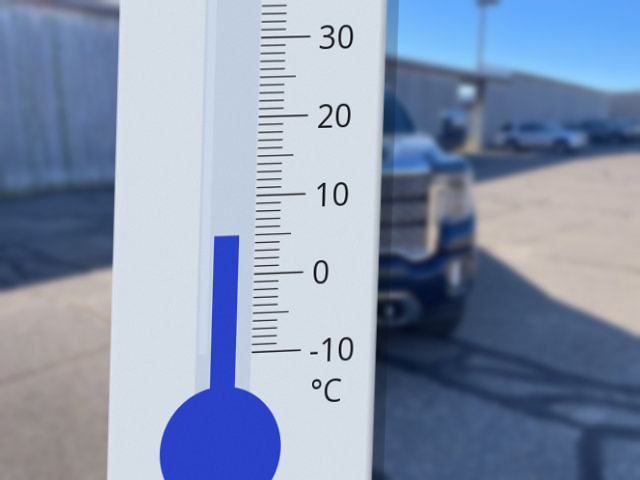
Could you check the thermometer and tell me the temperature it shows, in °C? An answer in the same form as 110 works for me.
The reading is 5
